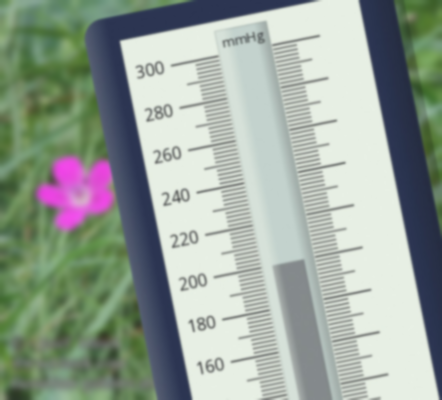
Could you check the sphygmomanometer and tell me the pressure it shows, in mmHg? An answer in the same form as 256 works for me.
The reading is 200
